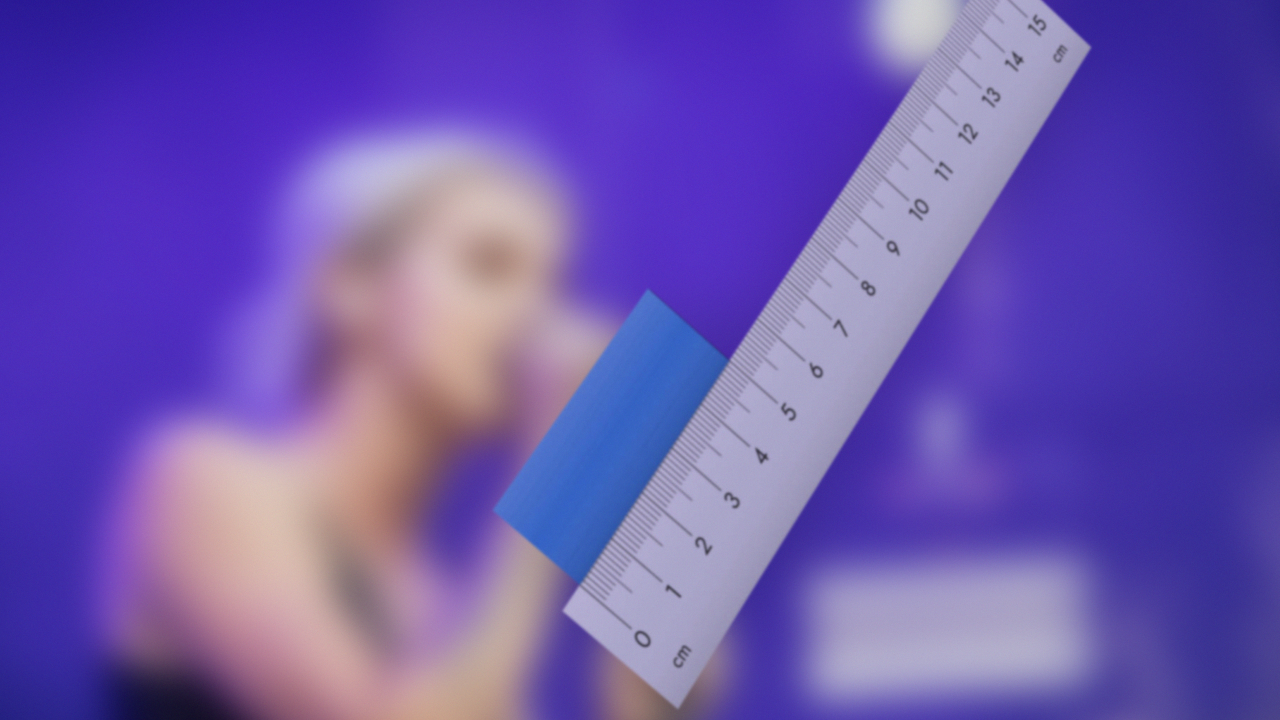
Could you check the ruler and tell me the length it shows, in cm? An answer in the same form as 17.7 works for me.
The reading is 5
